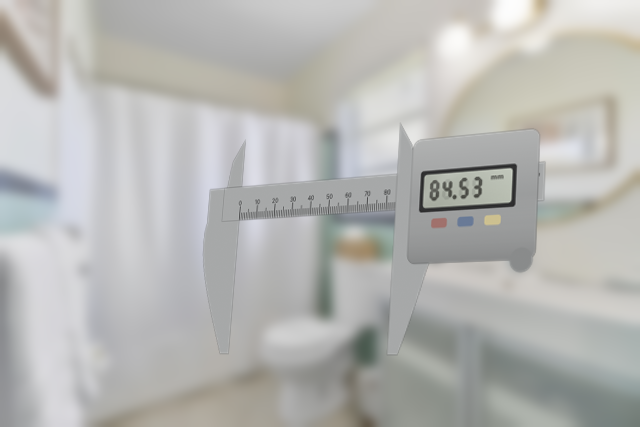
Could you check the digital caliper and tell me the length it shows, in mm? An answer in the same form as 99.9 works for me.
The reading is 84.53
